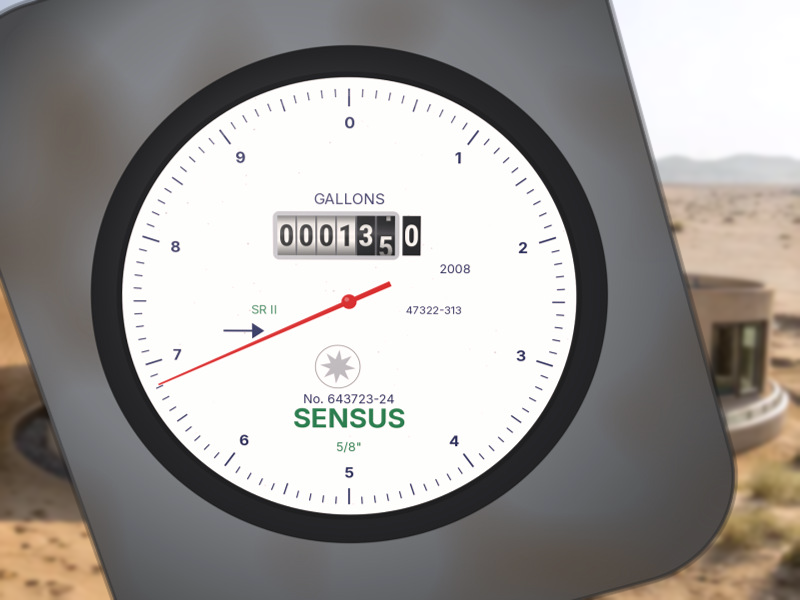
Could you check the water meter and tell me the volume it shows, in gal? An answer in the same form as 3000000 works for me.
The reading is 1346.8
